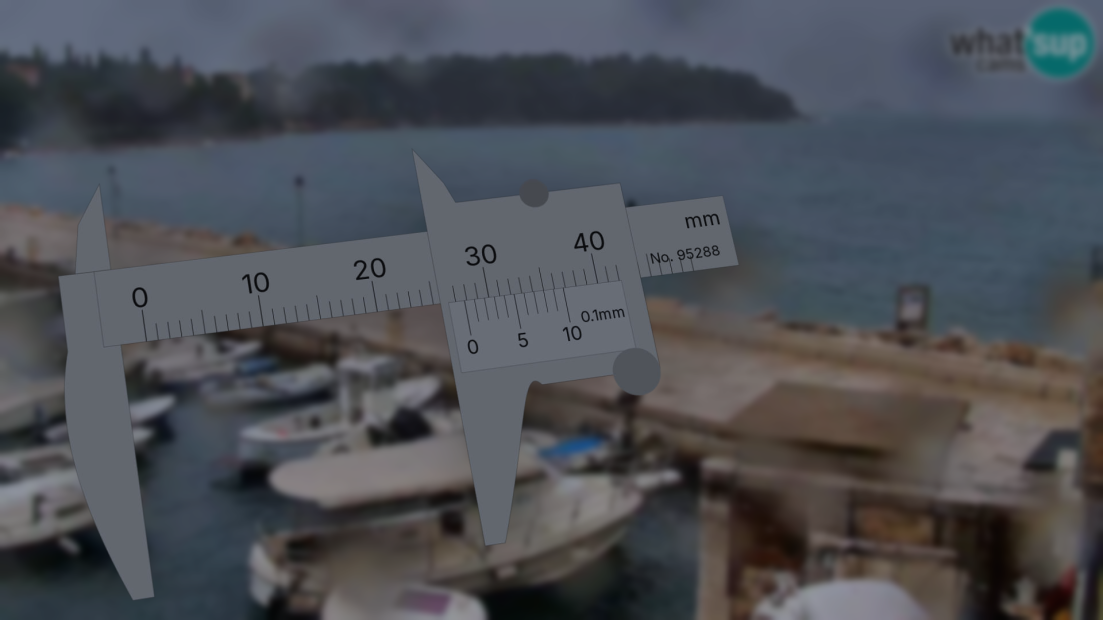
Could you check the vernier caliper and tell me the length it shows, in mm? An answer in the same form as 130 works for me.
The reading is 27.8
